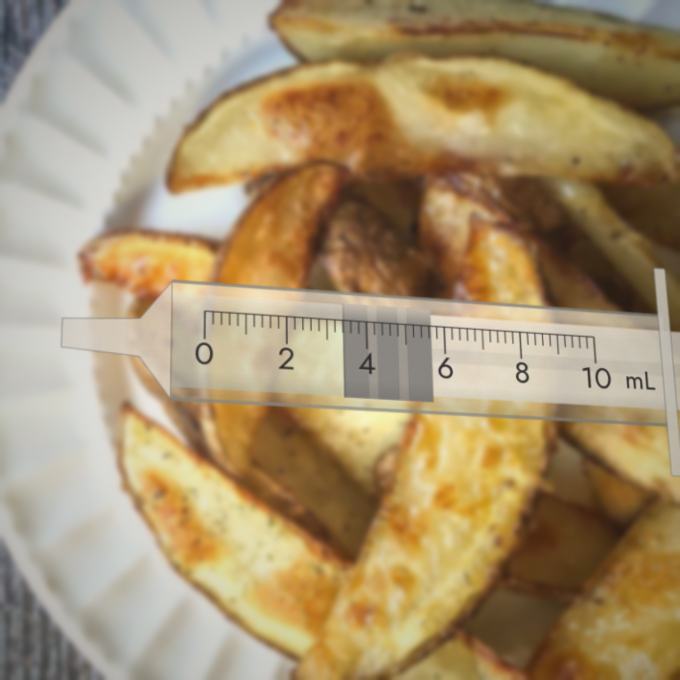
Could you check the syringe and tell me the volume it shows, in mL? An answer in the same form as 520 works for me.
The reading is 3.4
